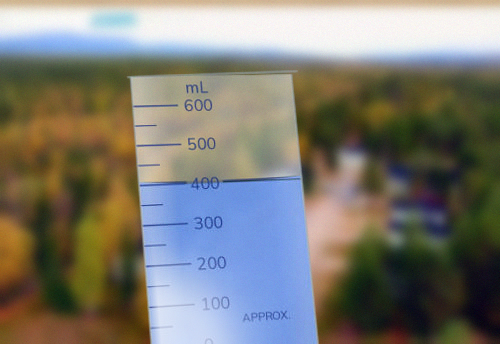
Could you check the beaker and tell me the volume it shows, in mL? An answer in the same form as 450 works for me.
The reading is 400
